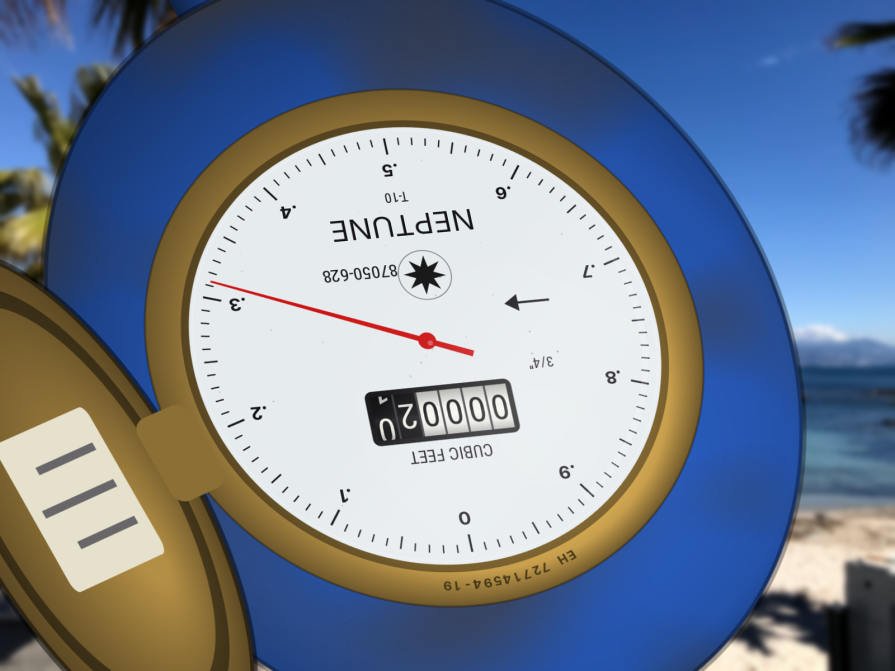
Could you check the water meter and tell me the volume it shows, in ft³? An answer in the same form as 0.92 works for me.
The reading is 20.31
